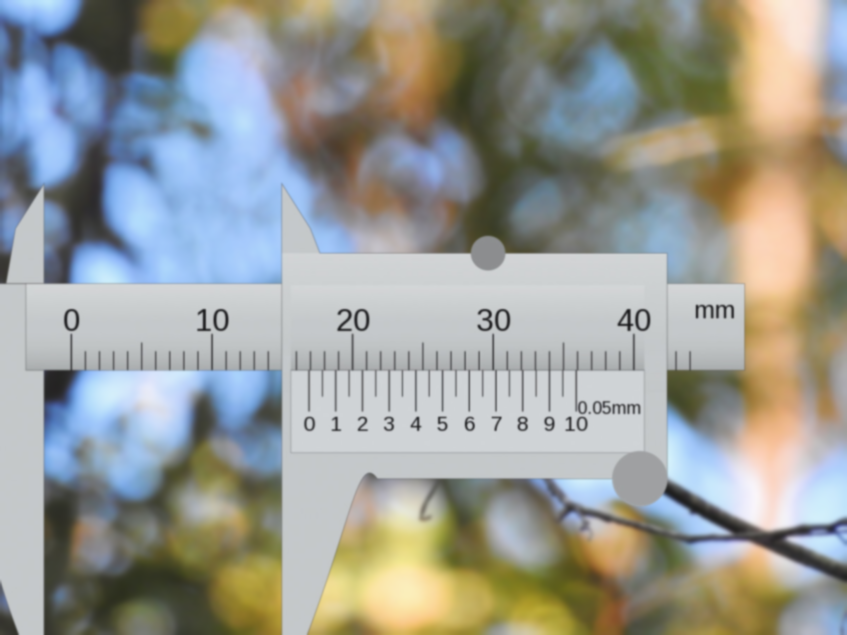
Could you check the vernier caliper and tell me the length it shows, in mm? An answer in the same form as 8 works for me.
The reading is 16.9
